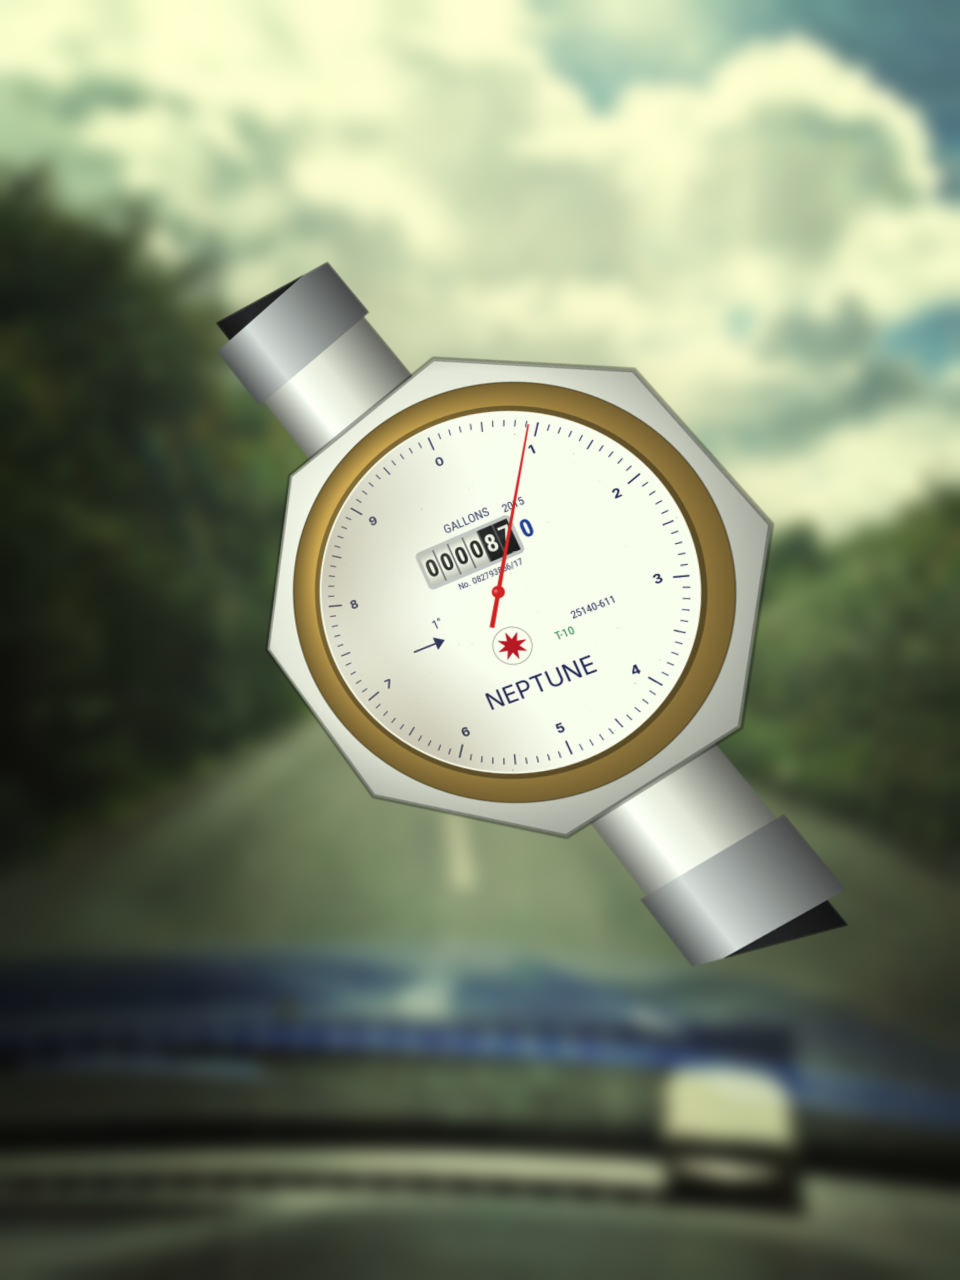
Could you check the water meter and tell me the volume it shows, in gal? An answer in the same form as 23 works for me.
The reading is 870.9
